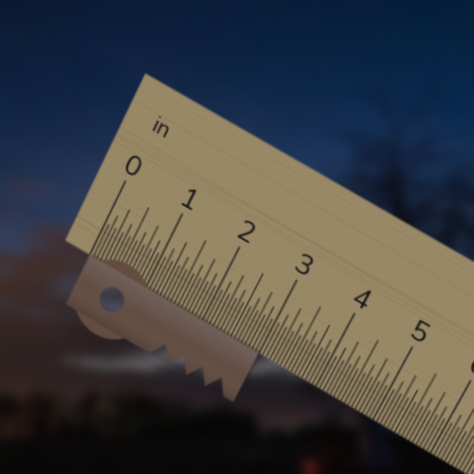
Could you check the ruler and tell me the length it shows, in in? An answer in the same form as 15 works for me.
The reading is 3
